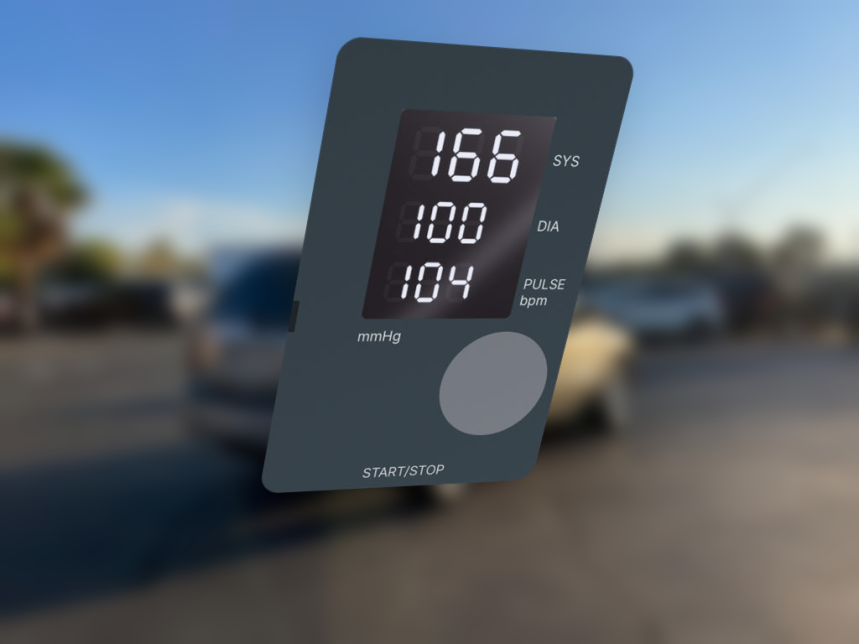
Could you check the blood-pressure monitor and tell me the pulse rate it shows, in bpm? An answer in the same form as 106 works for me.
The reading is 104
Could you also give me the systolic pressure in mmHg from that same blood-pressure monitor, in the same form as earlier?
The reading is 166
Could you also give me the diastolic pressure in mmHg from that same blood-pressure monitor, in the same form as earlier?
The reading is 100
